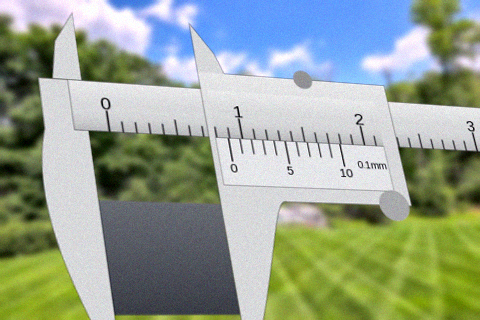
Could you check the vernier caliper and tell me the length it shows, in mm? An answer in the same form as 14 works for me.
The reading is 8.9
